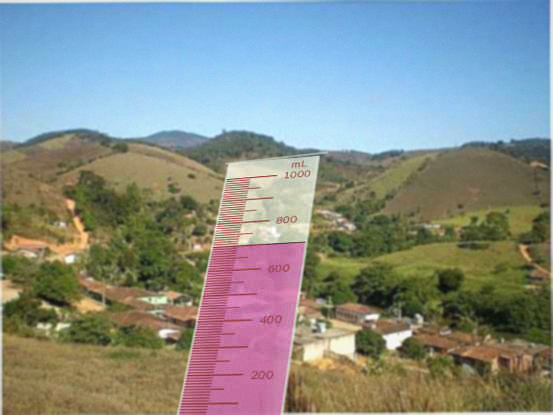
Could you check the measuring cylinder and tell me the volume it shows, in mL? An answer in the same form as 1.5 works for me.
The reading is 700
